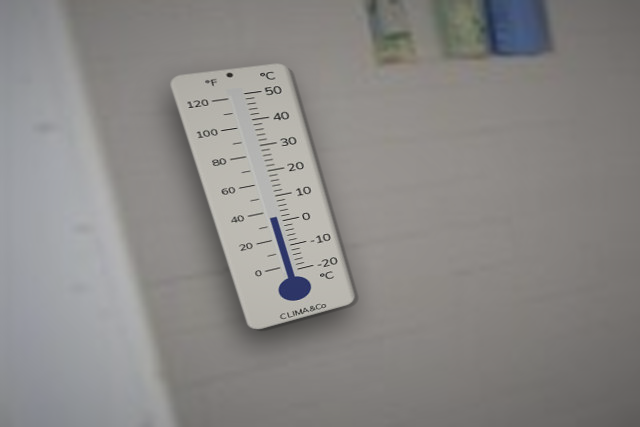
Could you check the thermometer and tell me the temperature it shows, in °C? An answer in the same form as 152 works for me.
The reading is 2
